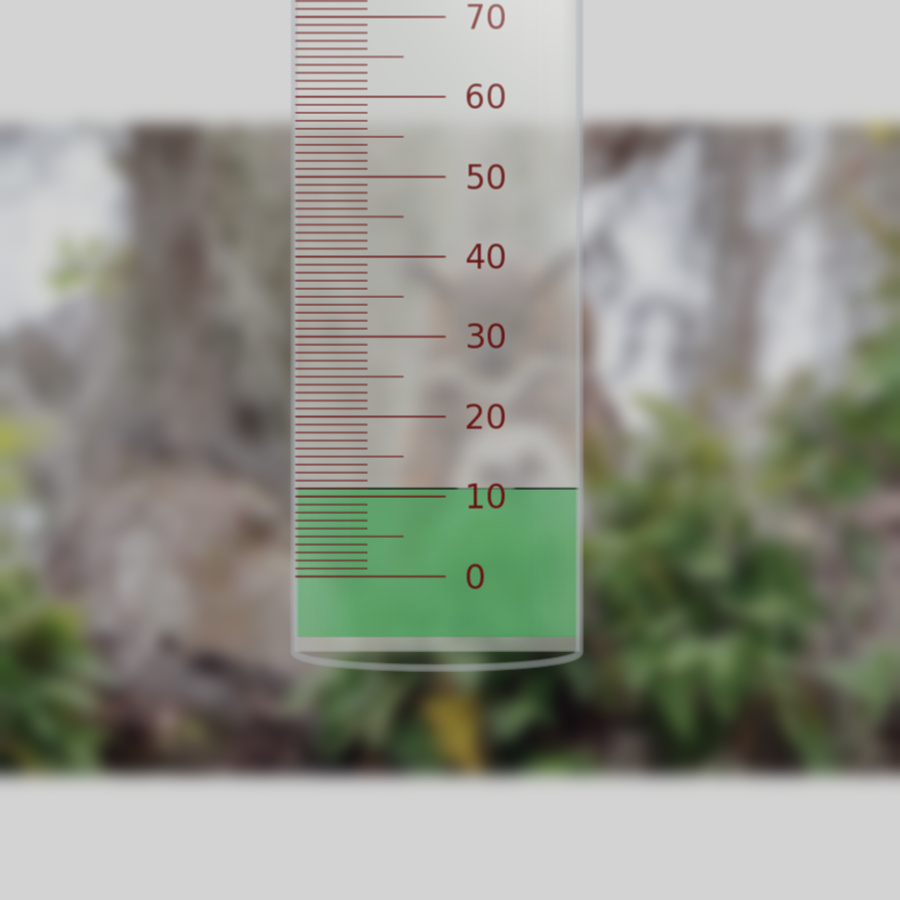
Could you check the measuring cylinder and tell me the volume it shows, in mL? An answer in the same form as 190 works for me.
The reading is 11
